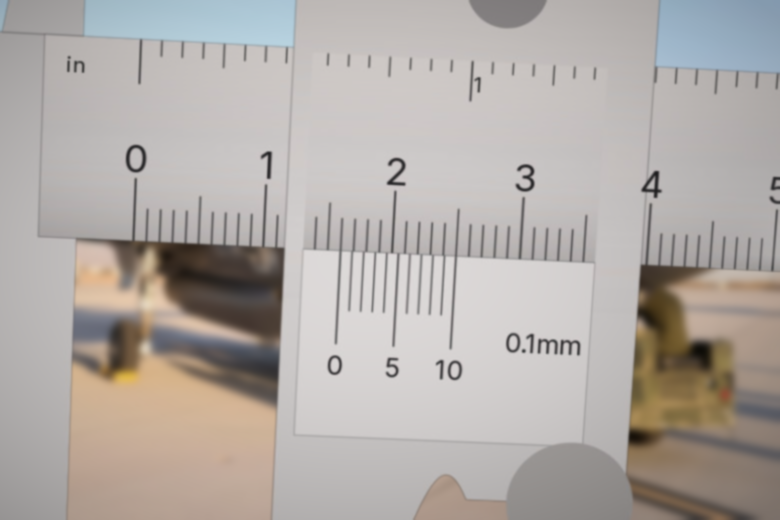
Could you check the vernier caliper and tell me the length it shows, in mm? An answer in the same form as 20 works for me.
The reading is 16.0
